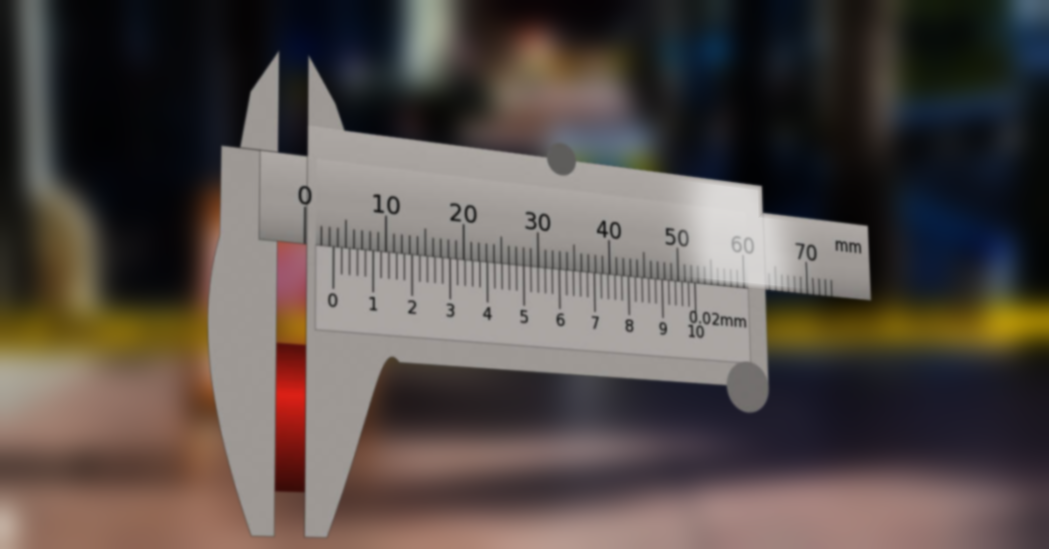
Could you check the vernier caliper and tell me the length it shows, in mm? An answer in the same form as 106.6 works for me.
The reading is 3.5
